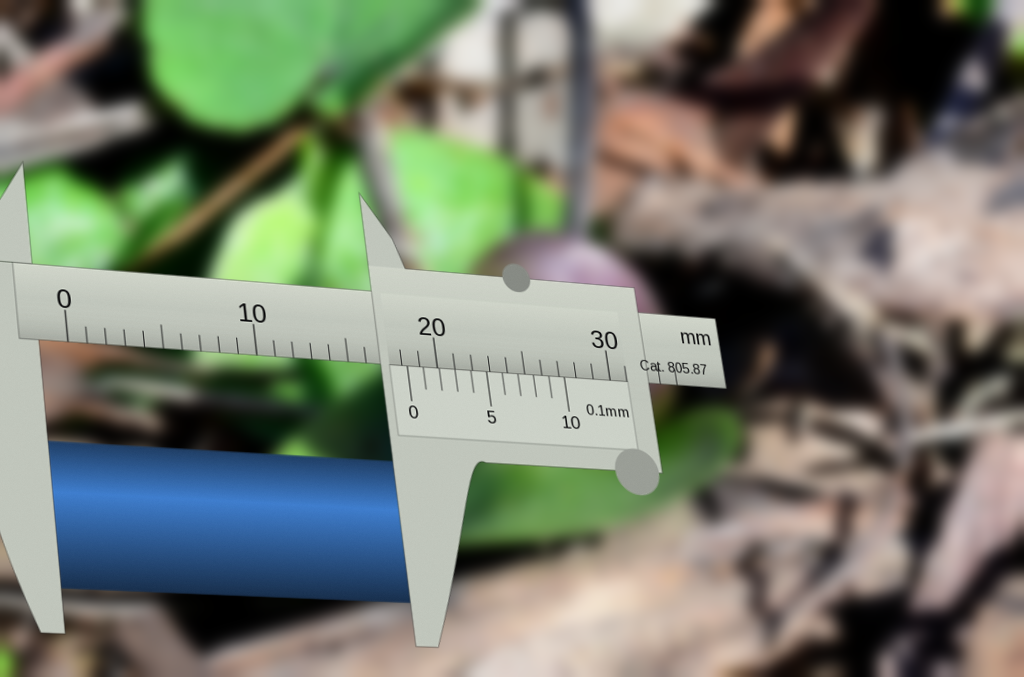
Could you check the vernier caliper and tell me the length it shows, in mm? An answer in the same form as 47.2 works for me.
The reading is 18.3
